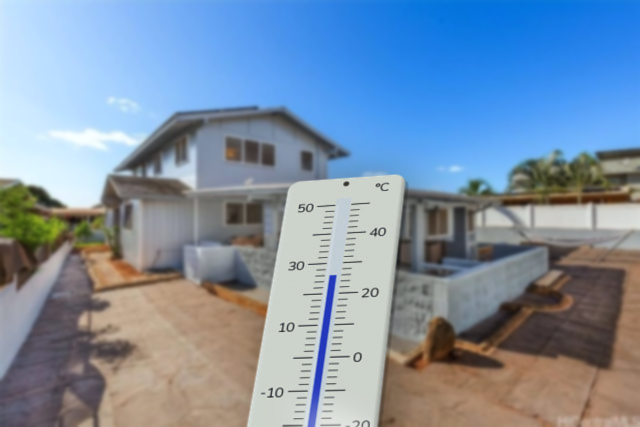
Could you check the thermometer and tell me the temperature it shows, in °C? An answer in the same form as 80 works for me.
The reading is 26
